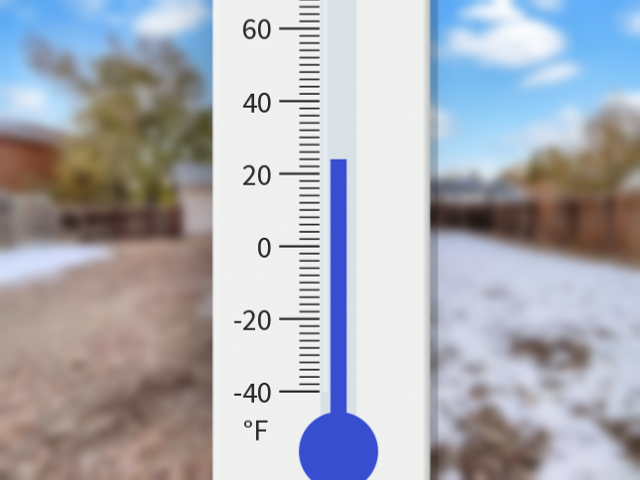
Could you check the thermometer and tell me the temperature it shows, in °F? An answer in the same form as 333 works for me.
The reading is 24
